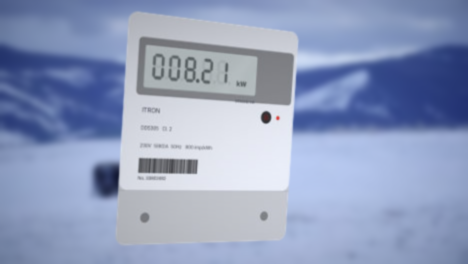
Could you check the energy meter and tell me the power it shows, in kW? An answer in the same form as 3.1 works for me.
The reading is 8.21
